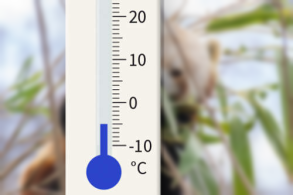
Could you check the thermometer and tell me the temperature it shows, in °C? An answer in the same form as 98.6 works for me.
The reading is -5
